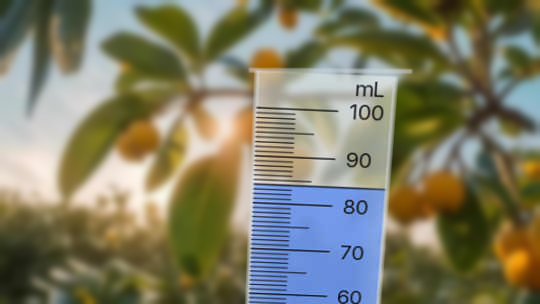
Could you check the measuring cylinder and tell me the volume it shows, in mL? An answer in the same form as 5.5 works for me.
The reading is 84
